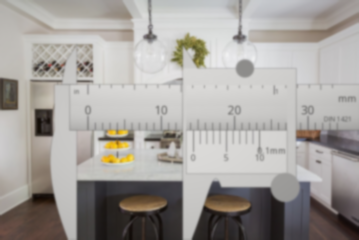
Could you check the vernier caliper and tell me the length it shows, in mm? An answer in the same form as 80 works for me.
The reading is 14.4
